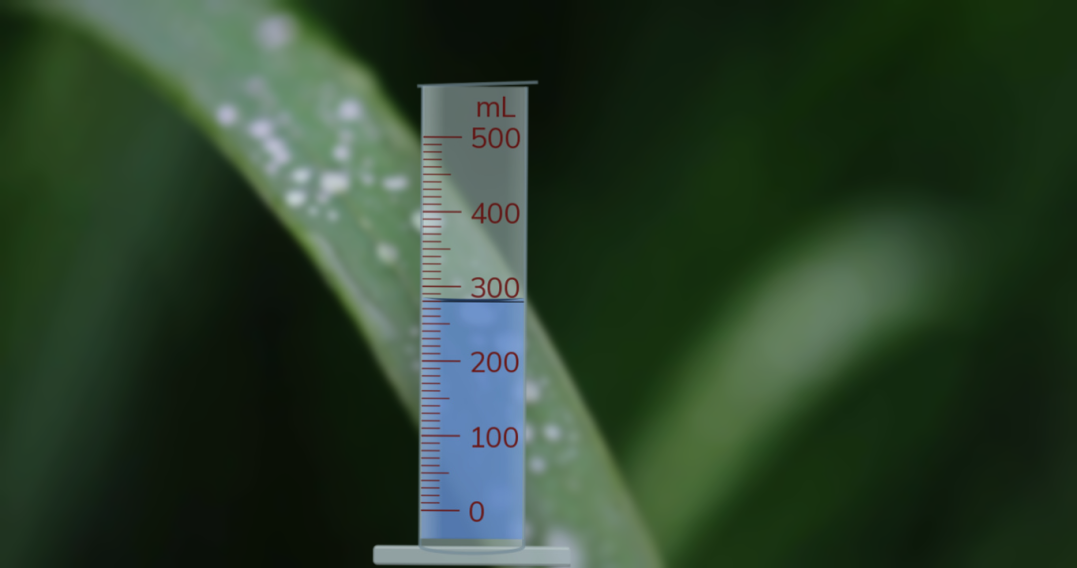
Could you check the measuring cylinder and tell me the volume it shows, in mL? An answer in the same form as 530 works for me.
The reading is 280
